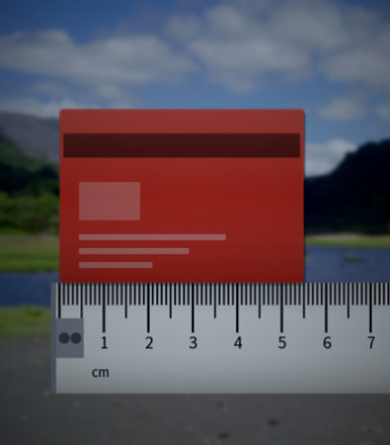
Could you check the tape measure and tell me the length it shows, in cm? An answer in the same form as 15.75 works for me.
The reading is 5.5
